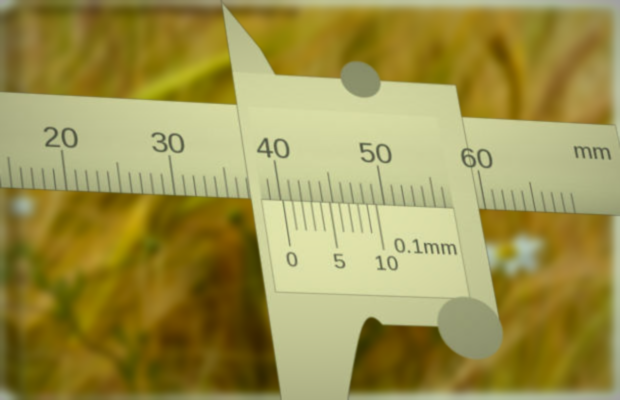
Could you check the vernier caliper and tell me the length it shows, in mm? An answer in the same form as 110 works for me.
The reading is 40.2
